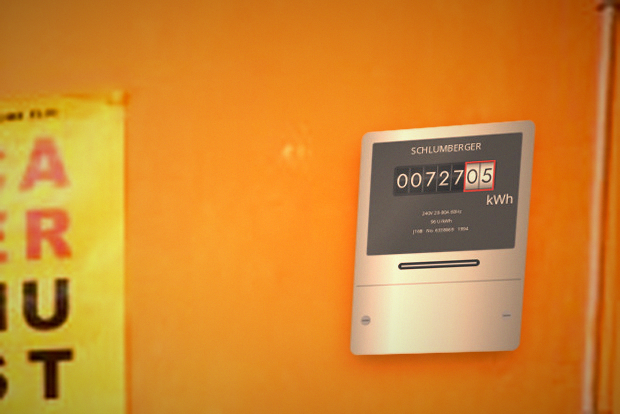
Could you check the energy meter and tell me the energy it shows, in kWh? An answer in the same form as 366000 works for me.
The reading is 727.05
